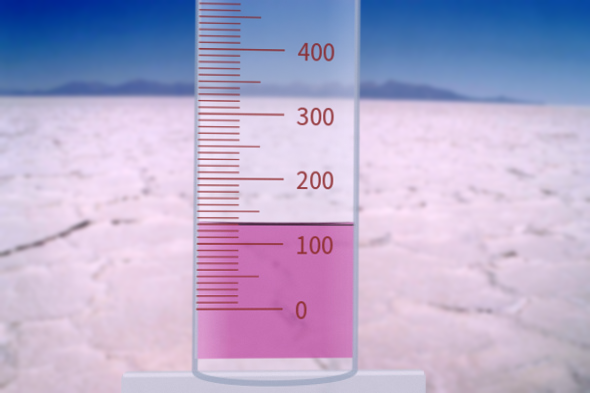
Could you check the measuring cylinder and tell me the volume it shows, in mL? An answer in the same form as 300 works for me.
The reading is 130
